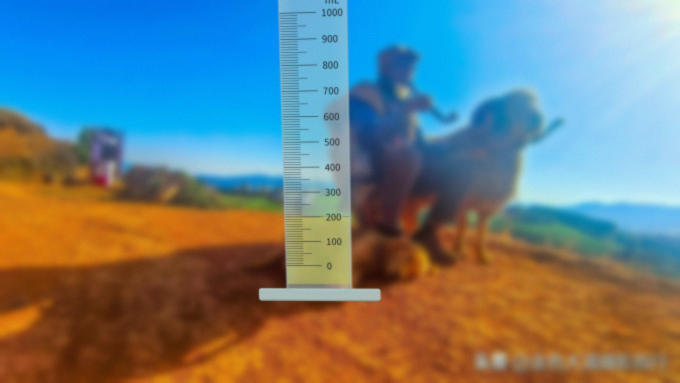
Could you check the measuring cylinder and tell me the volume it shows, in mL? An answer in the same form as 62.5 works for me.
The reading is 200
